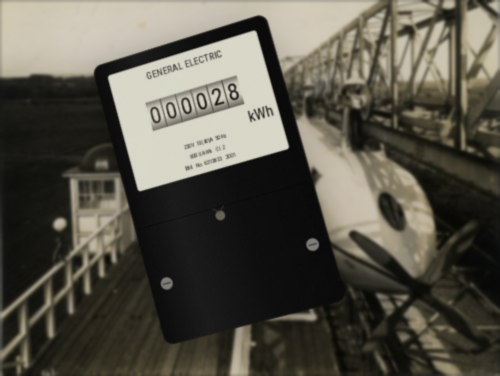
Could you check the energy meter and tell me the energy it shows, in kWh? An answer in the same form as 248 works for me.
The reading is 28
